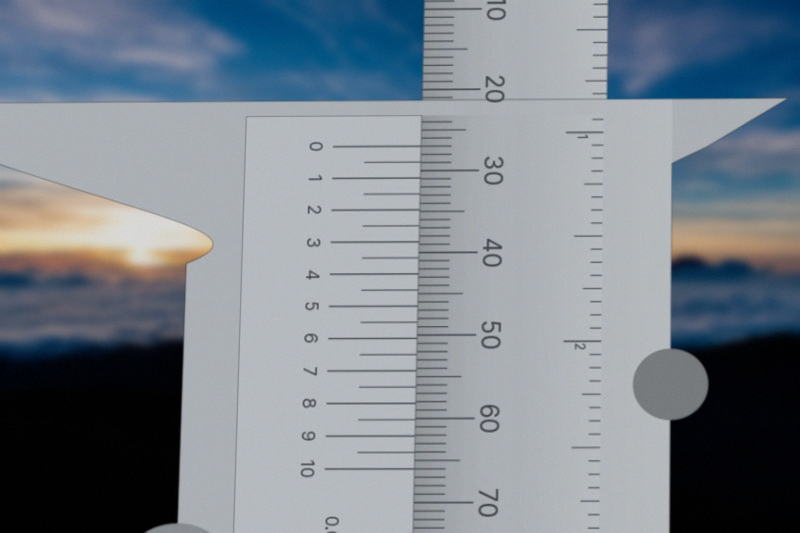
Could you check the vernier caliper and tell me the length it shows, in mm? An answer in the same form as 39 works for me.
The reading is 27.0
